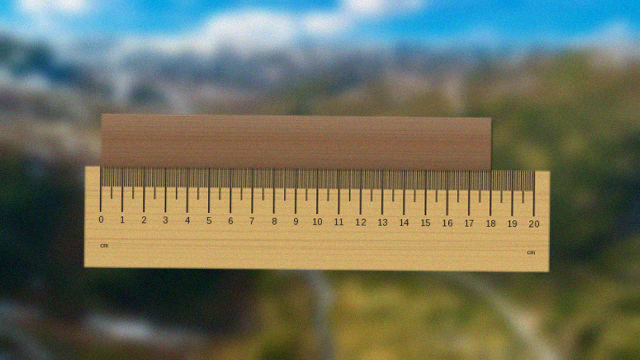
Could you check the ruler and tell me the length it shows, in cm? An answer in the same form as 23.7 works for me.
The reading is 18
